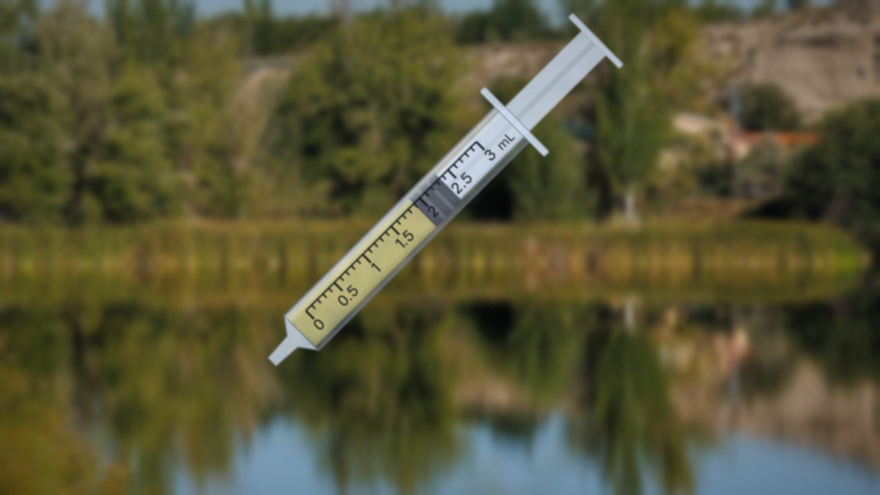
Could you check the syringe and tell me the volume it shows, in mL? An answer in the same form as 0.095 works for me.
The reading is 1.9
